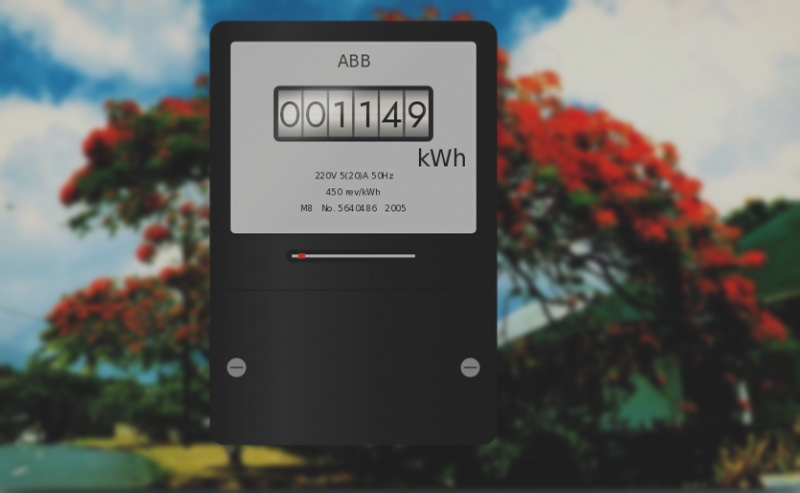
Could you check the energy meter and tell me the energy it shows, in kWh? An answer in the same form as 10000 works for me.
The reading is 1149
